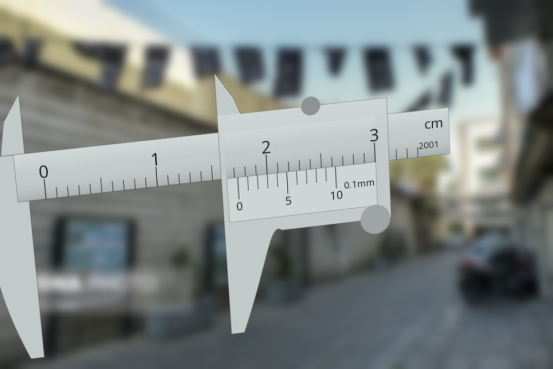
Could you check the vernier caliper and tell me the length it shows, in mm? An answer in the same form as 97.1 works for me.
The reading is 17.3
